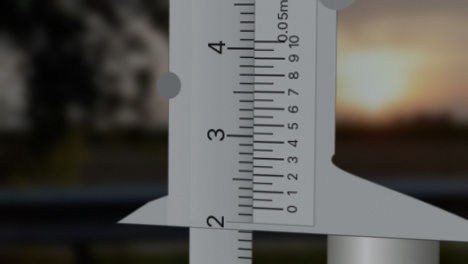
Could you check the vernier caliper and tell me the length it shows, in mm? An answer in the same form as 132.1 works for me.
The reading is 21.8
